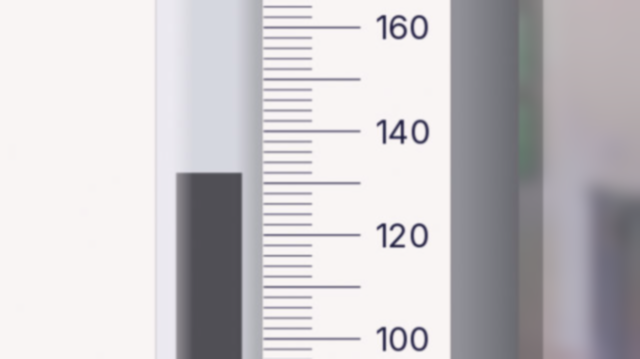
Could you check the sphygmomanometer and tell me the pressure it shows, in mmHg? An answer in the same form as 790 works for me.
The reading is 132
